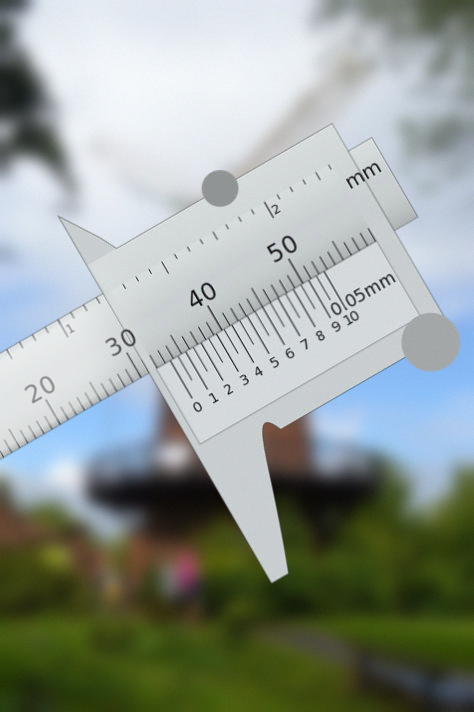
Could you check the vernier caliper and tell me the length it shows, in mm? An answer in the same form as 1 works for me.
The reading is 33.6
